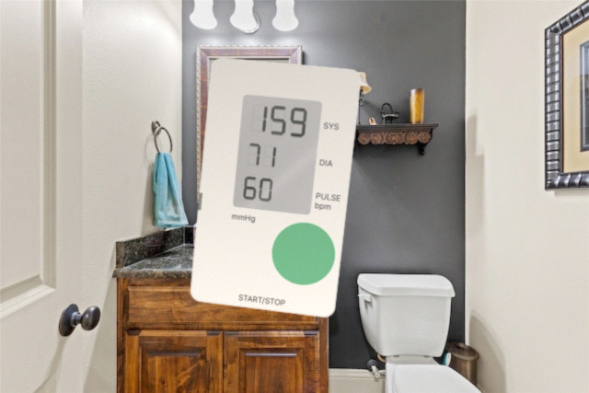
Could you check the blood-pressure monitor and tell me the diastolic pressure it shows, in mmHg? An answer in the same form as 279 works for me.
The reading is 71
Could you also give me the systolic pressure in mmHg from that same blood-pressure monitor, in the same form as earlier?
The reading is 159
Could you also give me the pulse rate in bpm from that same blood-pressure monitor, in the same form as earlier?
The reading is 60
